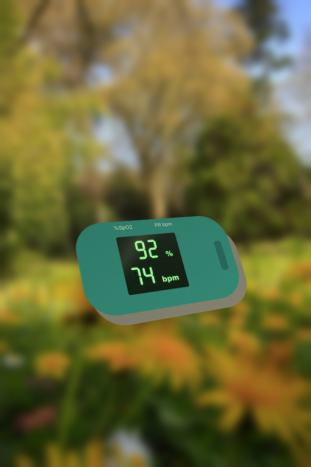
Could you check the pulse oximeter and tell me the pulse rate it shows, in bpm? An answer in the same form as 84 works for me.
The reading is 74
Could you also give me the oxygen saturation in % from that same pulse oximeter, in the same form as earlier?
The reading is 92
